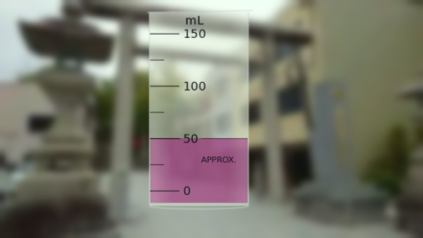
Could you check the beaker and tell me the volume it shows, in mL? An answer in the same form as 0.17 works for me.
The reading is 50
